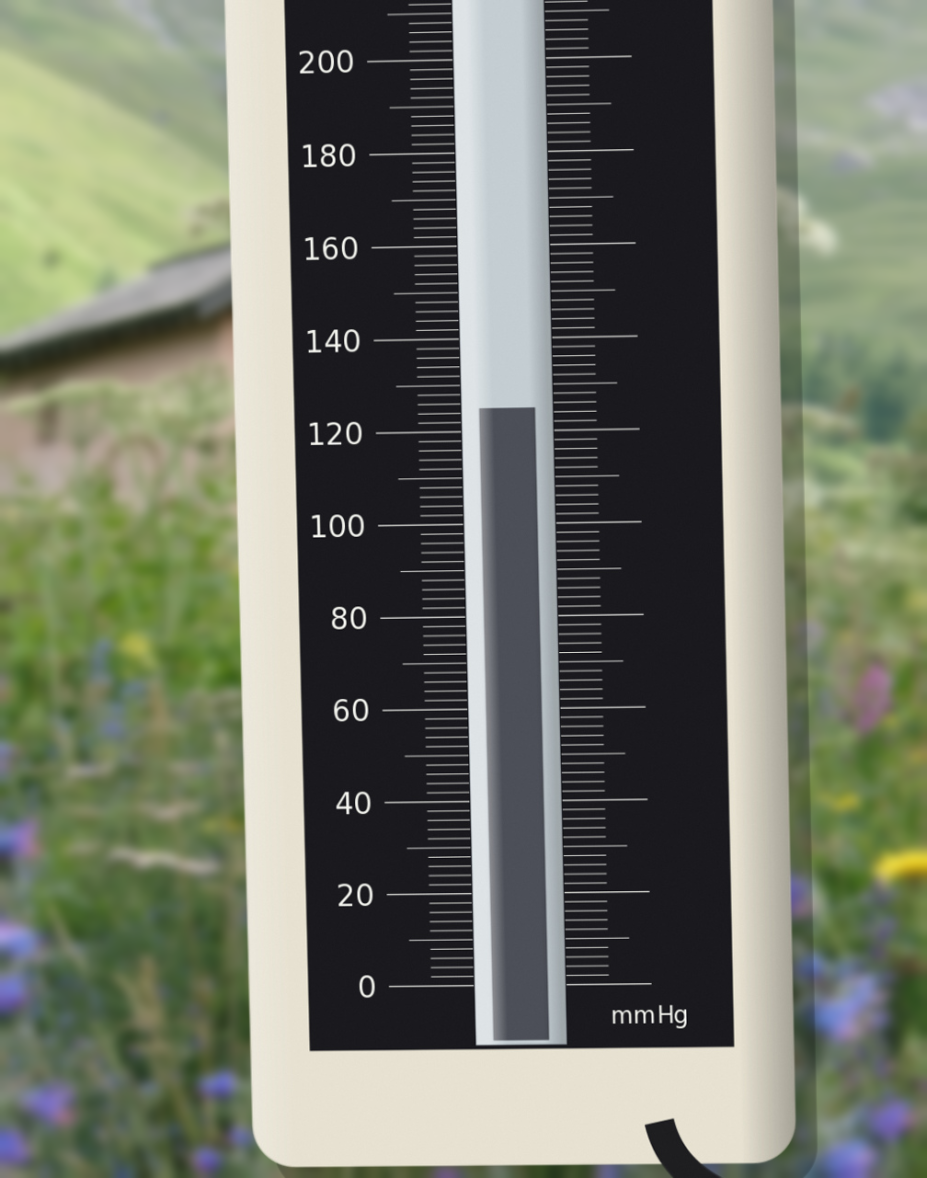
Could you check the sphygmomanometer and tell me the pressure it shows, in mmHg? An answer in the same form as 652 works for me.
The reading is 125
